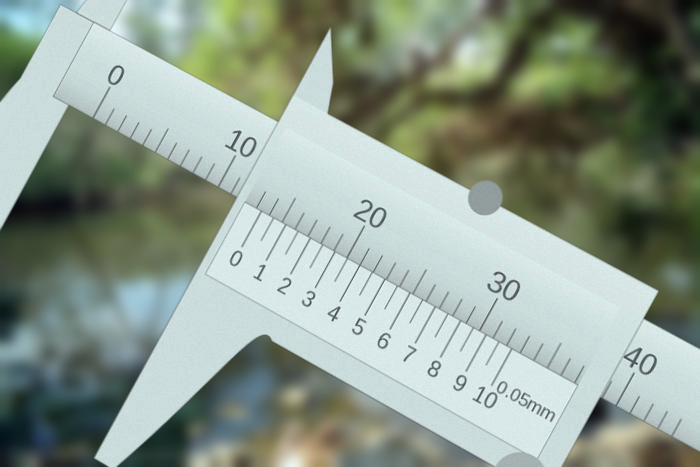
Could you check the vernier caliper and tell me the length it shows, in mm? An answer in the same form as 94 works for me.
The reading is 13.4
